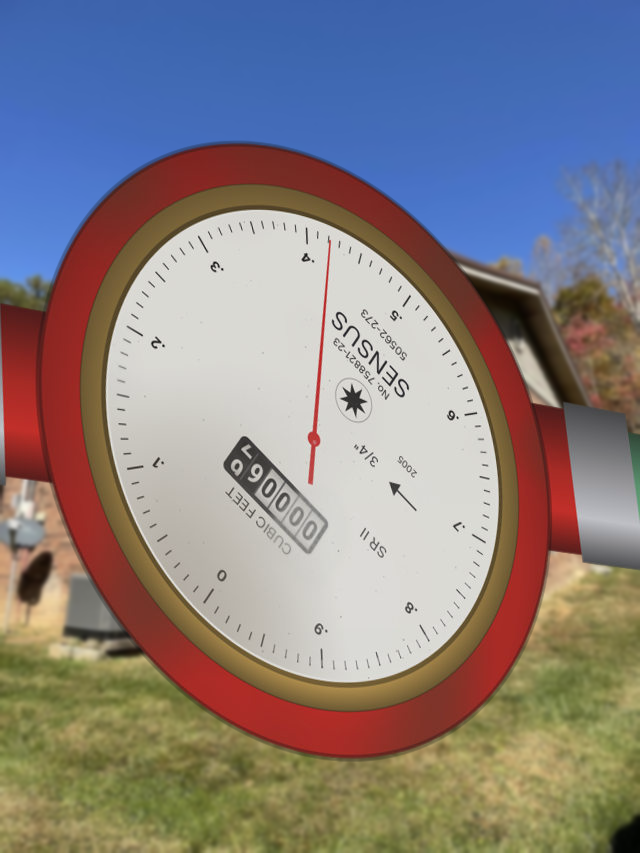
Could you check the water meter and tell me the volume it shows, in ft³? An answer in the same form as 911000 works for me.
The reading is 66.42
